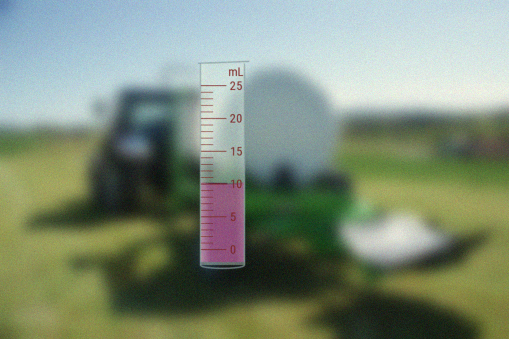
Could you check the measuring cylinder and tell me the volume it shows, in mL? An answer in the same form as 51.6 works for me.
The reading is 10
